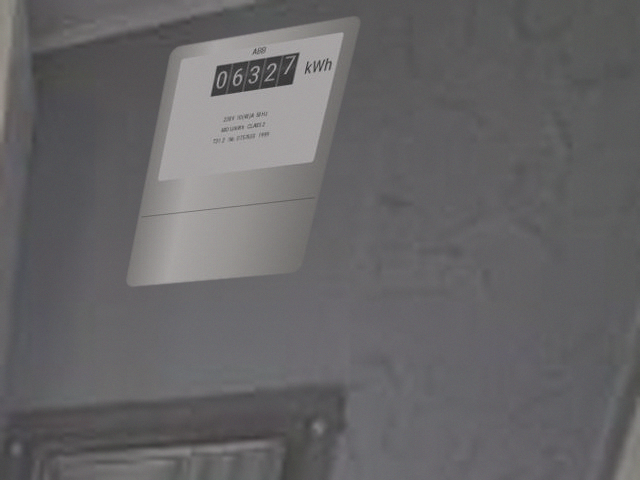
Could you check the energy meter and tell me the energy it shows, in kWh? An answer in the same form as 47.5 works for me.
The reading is 6327
